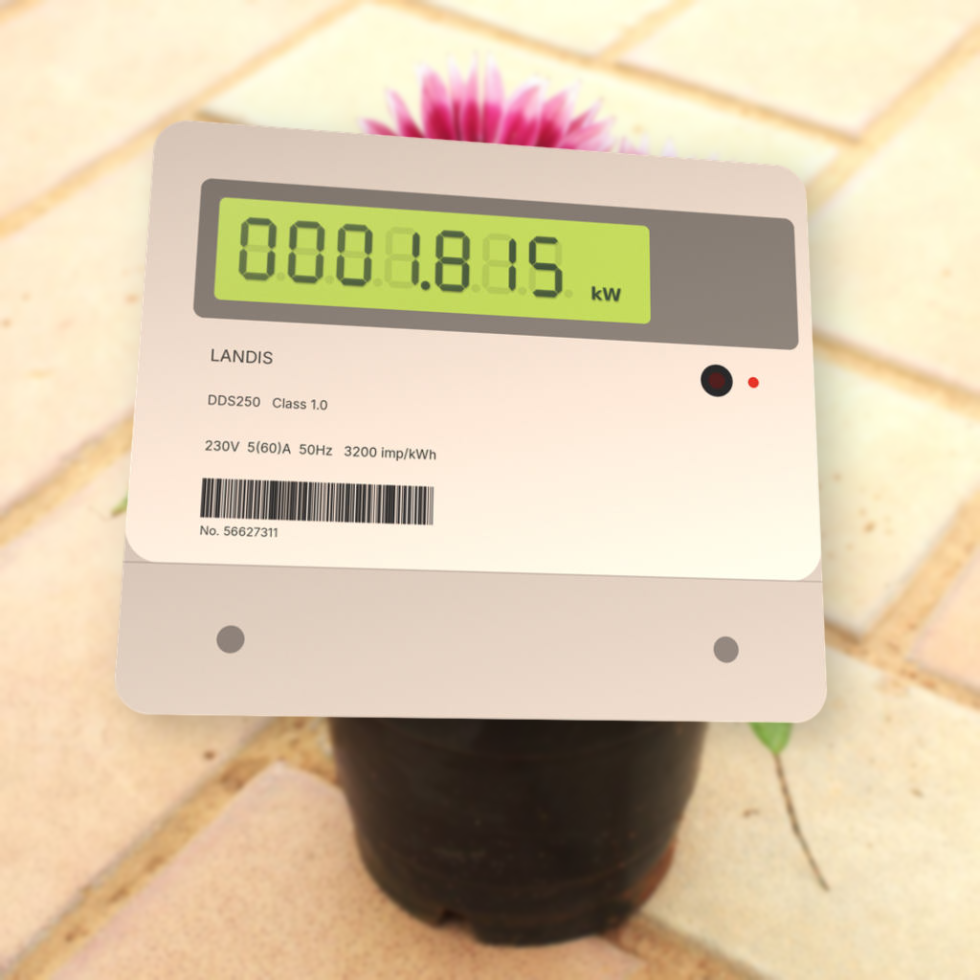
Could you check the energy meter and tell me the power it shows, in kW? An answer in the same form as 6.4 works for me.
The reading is 1.815
